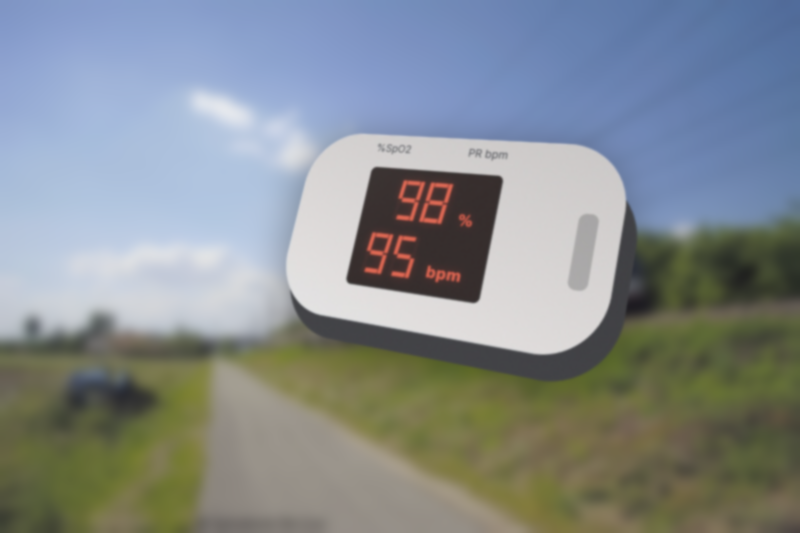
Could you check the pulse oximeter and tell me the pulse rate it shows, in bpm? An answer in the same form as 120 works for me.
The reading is 95
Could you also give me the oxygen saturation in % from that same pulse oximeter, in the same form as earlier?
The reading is 98
